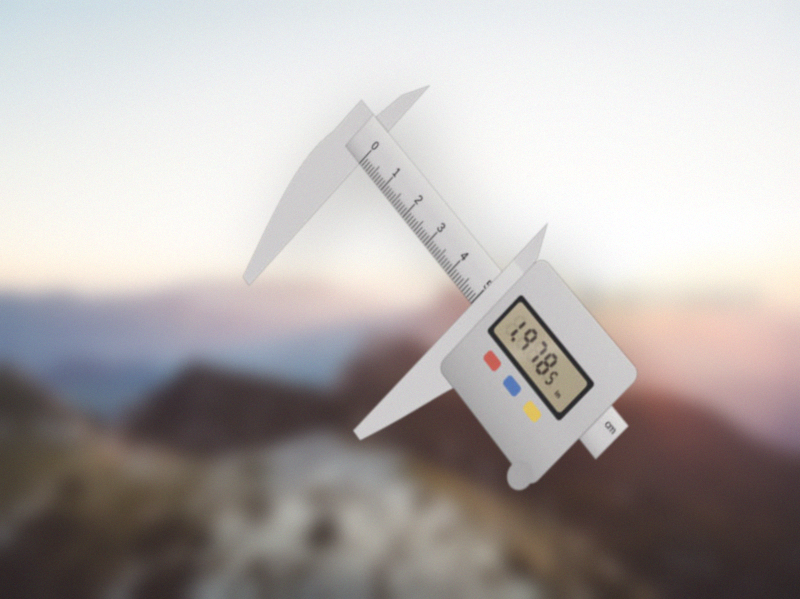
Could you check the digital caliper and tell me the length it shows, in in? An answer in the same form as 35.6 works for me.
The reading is 1.9785
